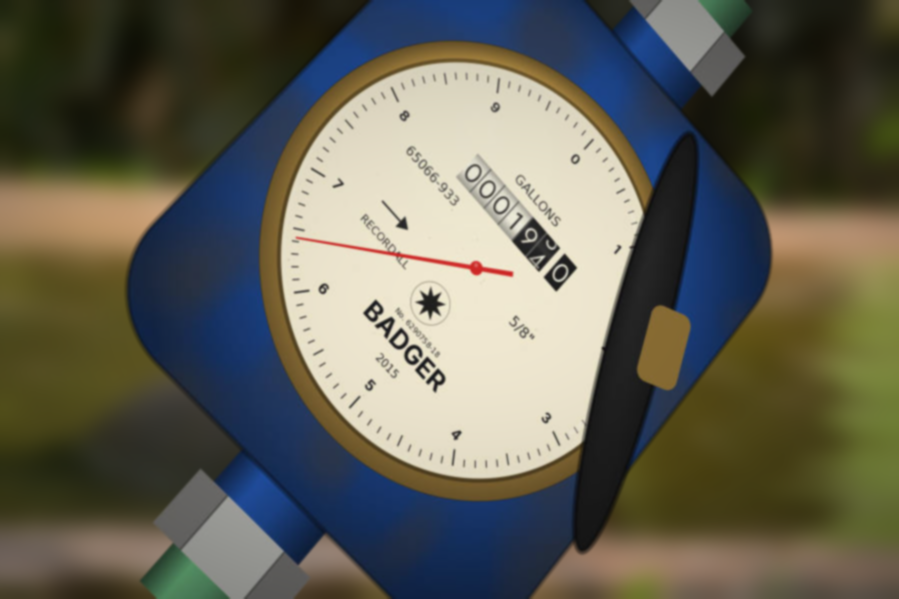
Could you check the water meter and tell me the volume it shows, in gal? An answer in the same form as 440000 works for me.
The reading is 1936.4
